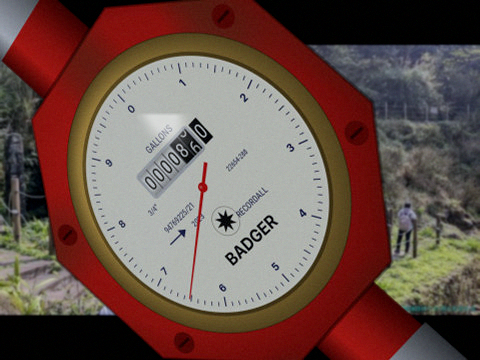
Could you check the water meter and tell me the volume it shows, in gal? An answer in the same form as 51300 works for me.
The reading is 856.5
